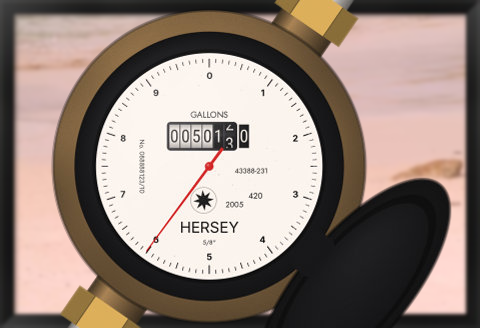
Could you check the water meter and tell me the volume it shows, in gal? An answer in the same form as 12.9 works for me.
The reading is 50126.0
